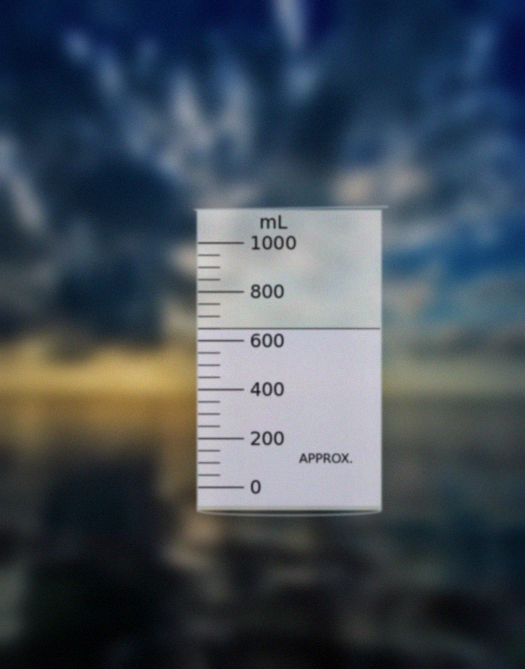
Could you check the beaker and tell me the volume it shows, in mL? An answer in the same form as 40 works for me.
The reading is 650
